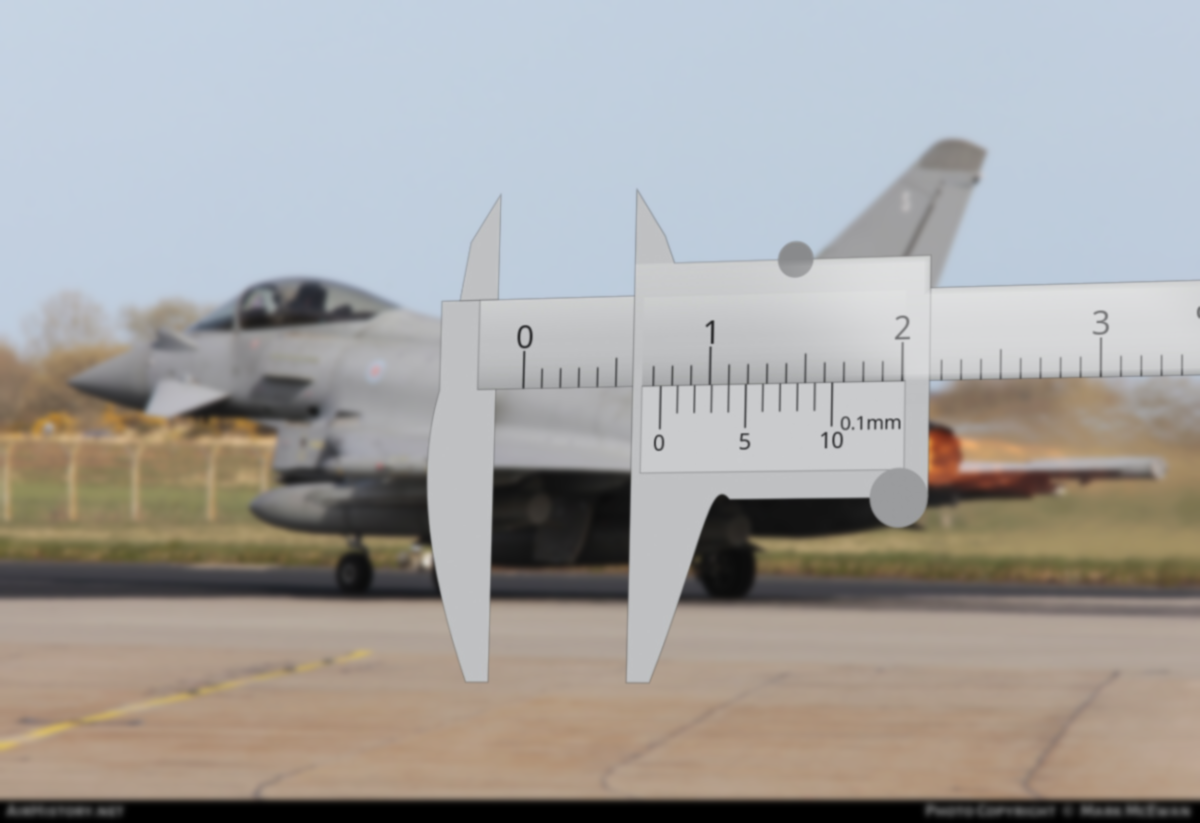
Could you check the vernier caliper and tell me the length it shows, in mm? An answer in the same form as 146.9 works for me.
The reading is 7.4
